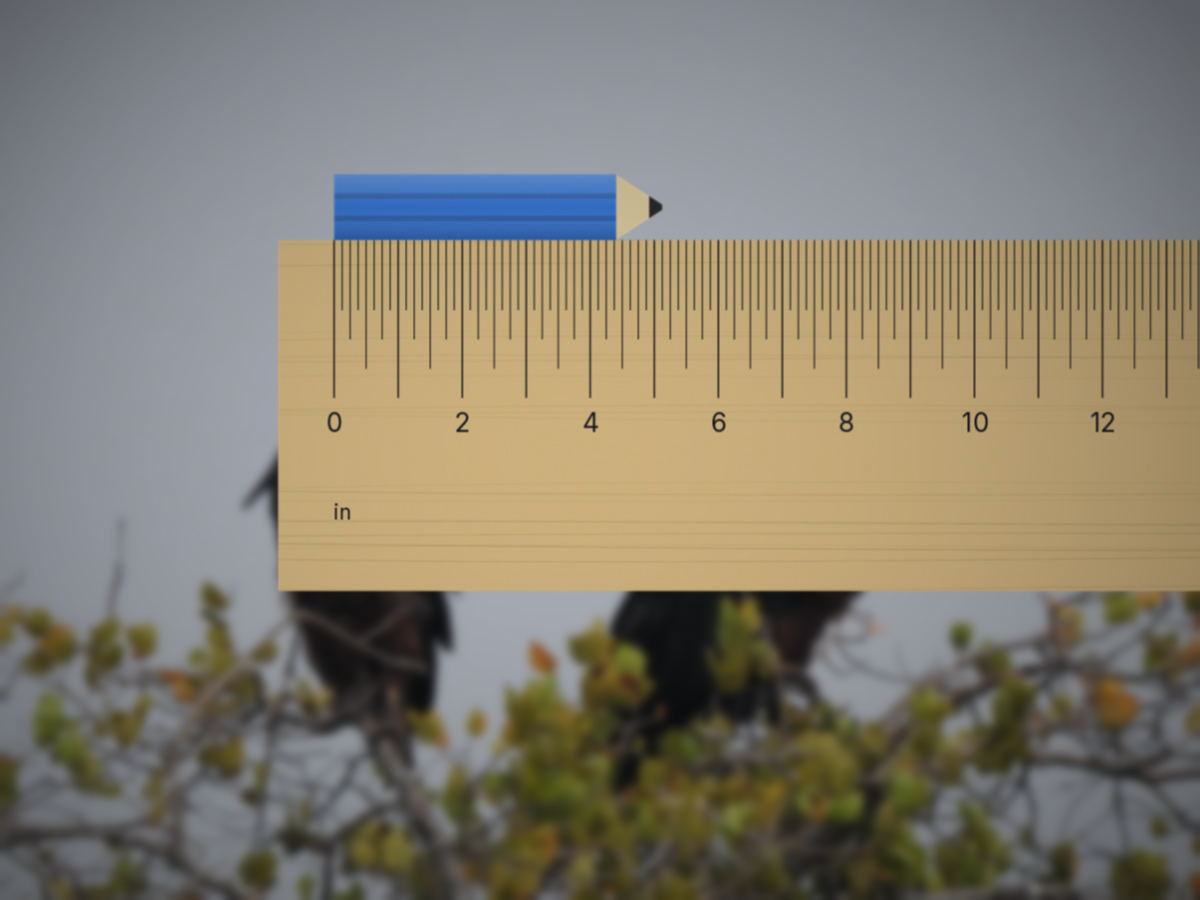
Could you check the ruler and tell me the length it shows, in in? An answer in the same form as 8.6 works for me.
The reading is 5.125
